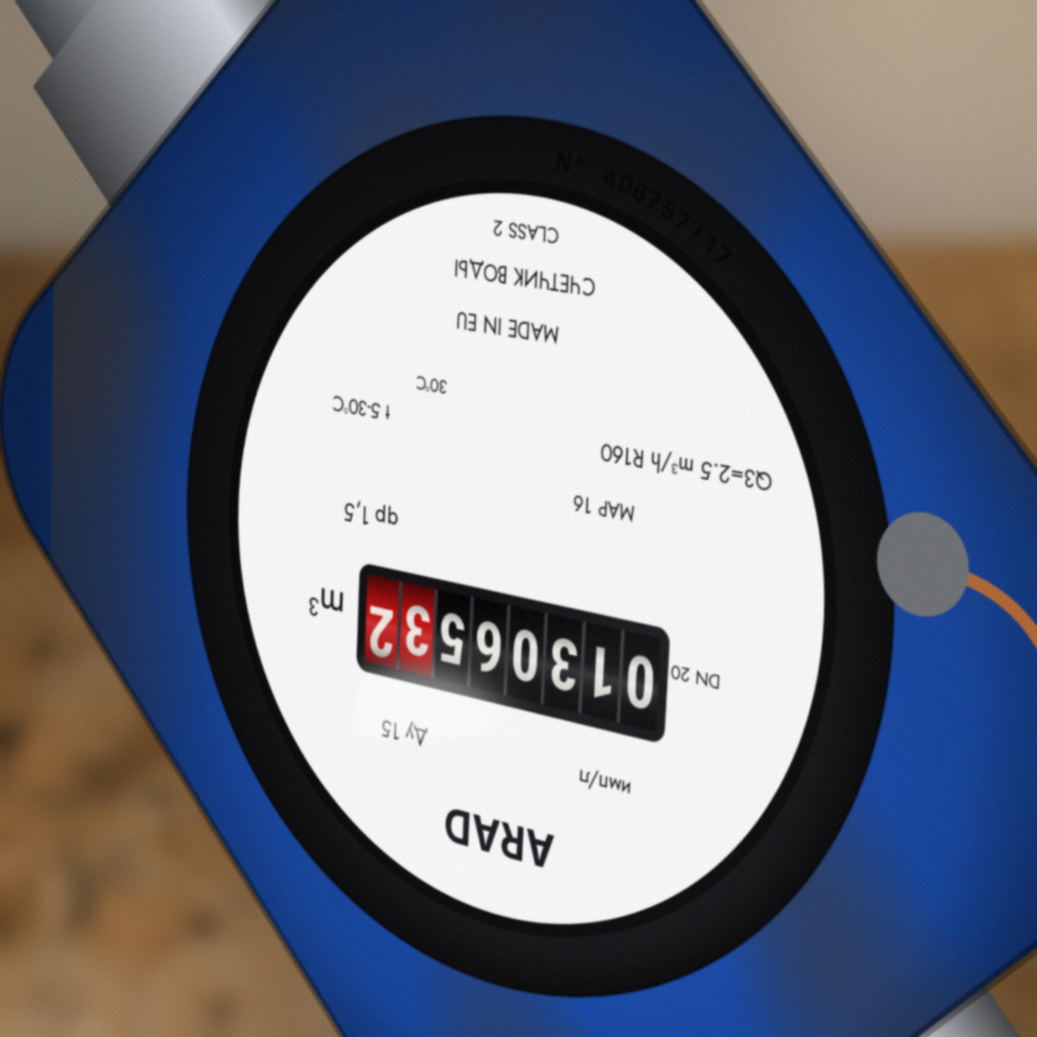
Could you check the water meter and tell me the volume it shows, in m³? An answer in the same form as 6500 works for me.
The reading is 13065.32
